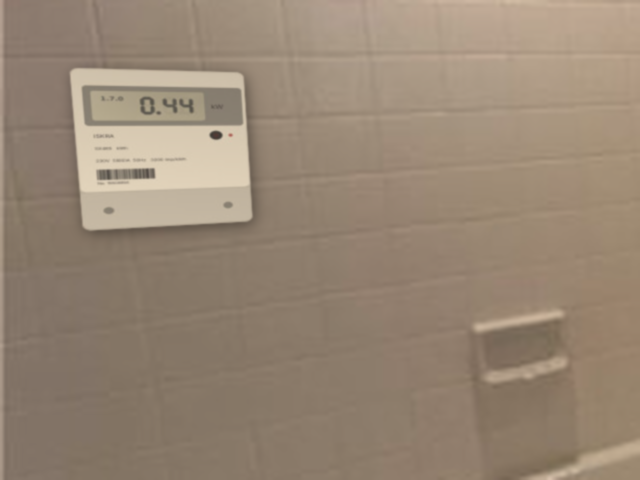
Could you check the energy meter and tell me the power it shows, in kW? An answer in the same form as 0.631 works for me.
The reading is 0.44
